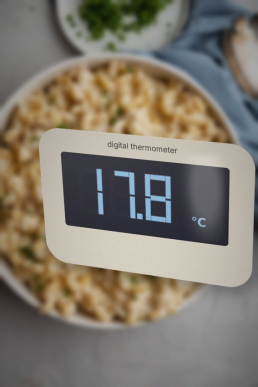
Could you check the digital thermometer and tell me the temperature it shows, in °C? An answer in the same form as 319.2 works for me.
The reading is 17.8
